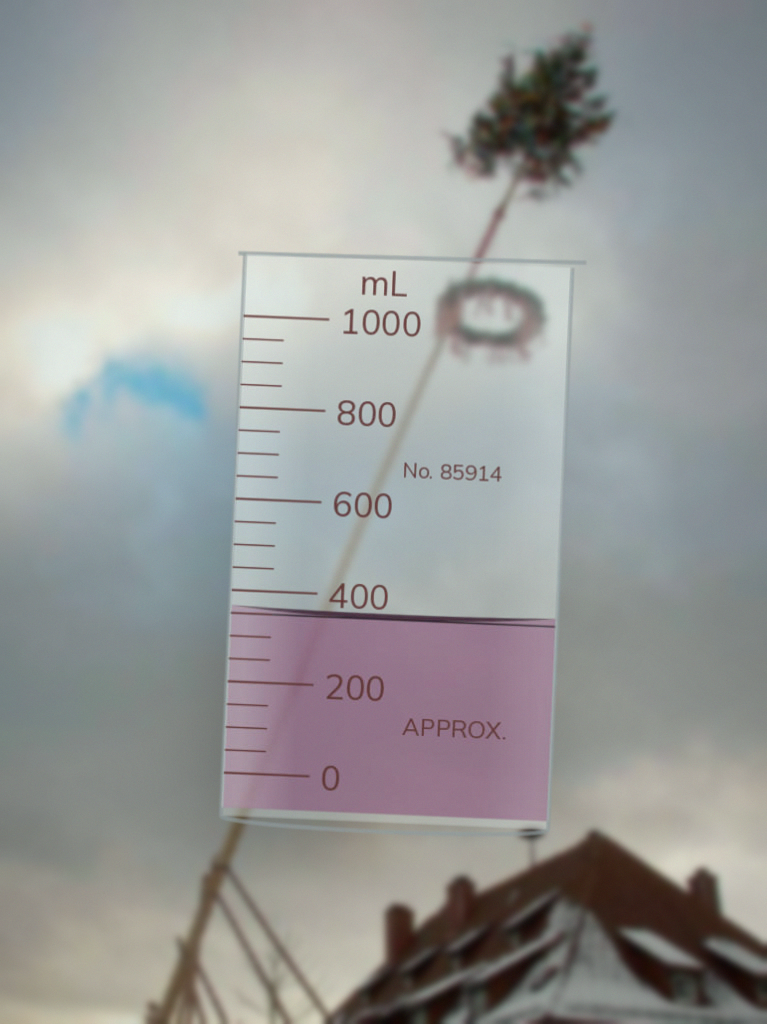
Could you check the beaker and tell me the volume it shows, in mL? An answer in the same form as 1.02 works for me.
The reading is 350
